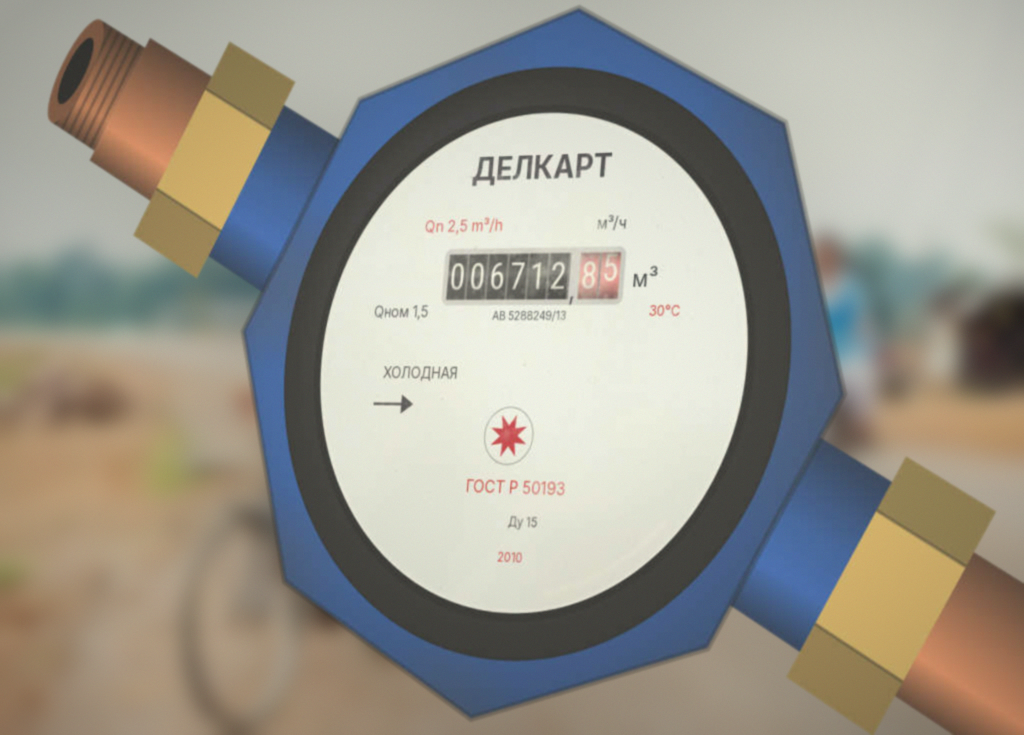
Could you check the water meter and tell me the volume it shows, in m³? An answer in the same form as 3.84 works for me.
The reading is 6712.85
